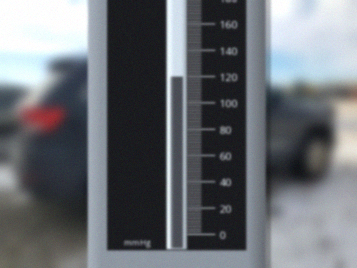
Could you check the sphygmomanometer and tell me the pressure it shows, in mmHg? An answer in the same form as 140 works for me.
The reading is 120
